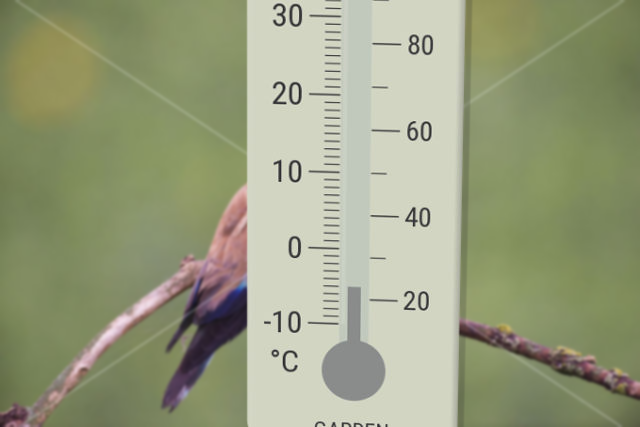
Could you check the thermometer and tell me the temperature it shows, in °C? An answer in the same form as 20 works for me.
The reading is -5
